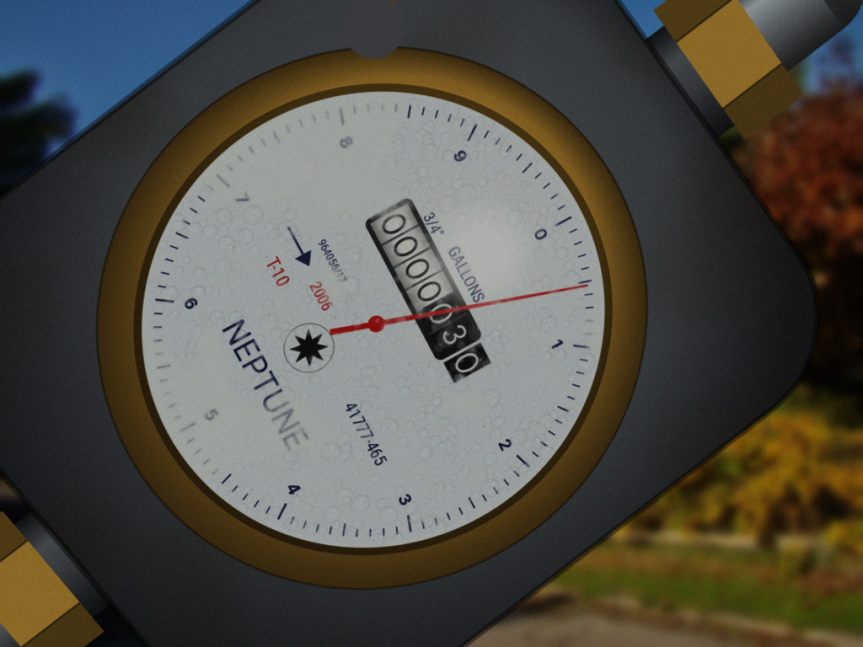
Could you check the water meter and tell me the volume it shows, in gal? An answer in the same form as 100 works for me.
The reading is 30.5
